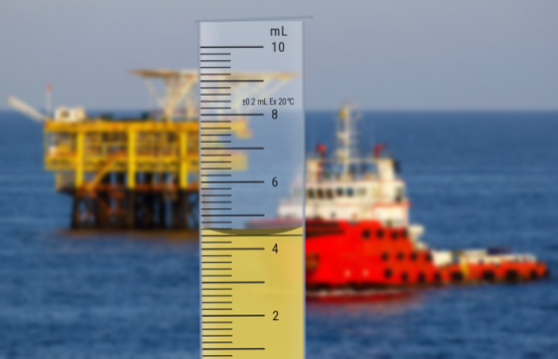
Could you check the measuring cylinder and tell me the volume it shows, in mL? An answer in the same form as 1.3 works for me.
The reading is 4.4
